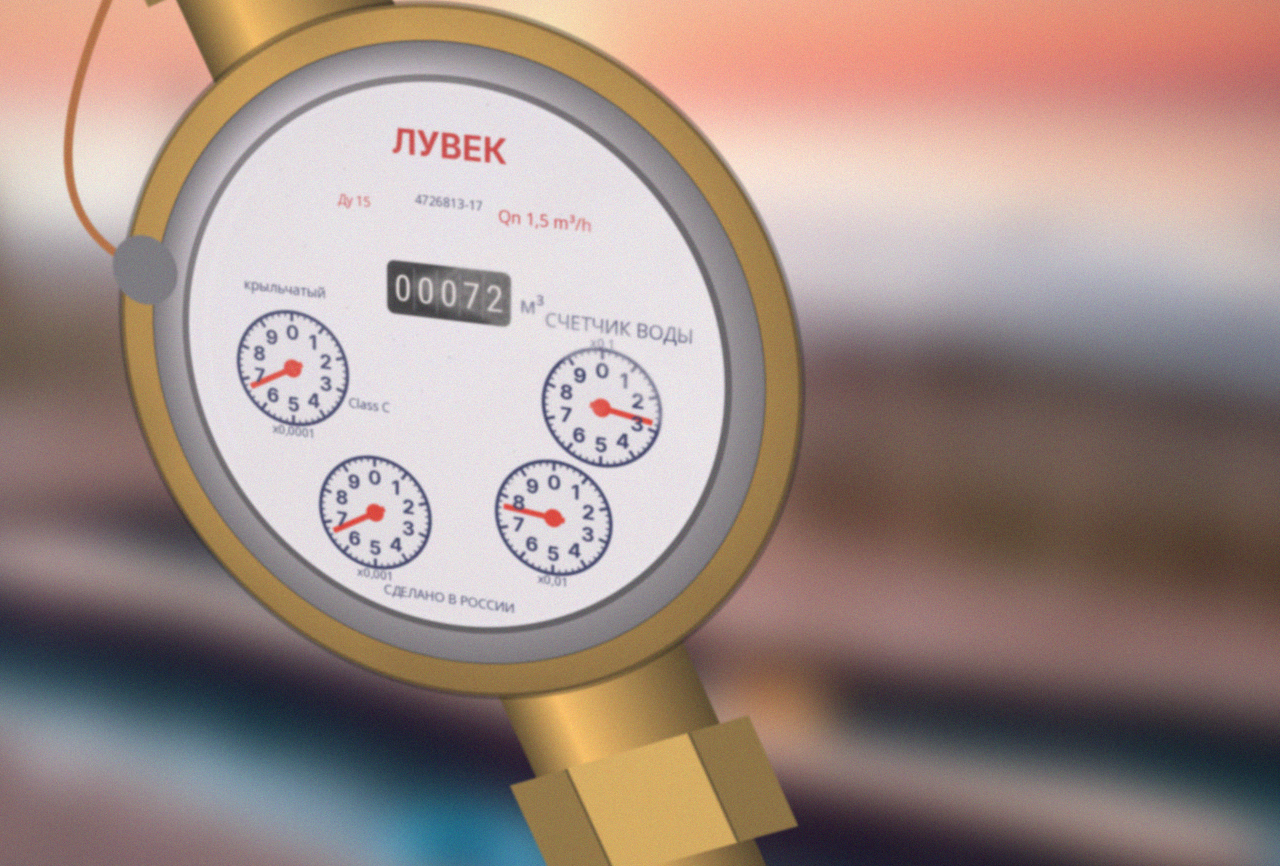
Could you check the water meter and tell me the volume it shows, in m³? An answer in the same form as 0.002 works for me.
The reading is 72.2766
